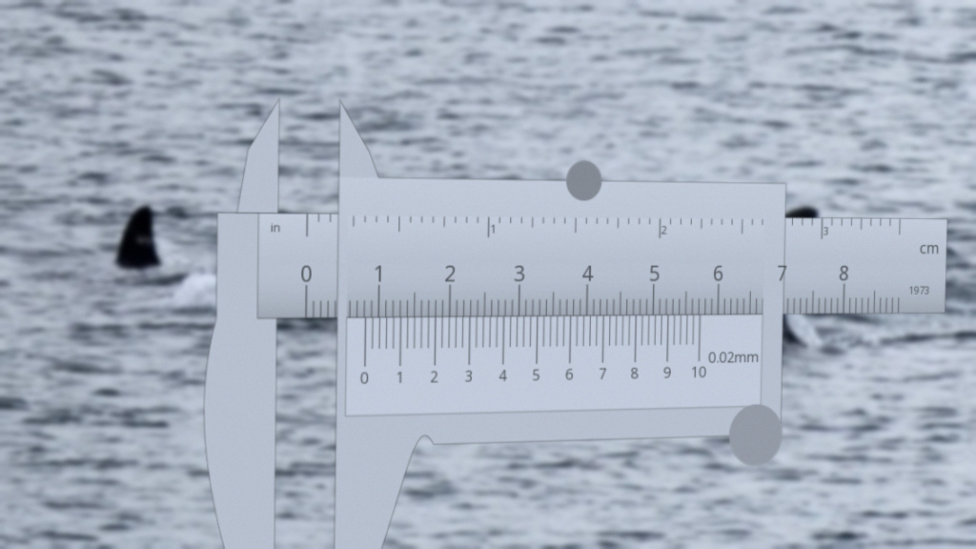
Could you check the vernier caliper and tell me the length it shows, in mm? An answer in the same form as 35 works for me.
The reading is 8.2
